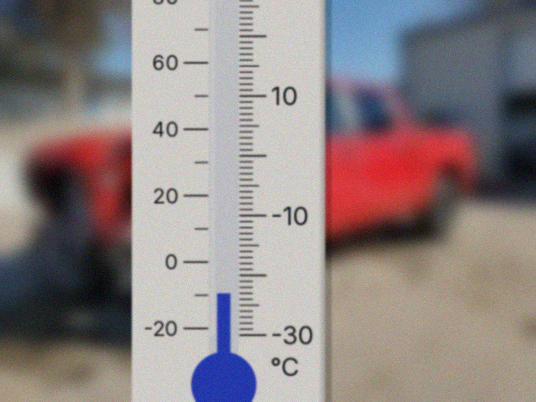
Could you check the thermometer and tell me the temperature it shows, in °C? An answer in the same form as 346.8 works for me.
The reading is -23
